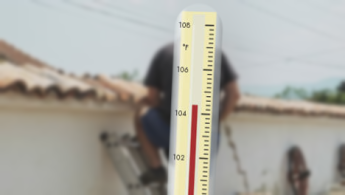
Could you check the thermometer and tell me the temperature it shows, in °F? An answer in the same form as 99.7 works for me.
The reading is 104.4
